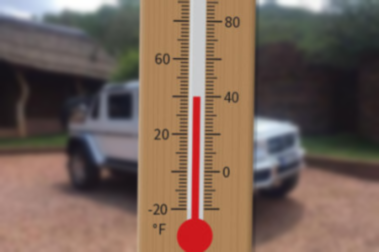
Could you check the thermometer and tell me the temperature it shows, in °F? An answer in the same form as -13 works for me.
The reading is 40
